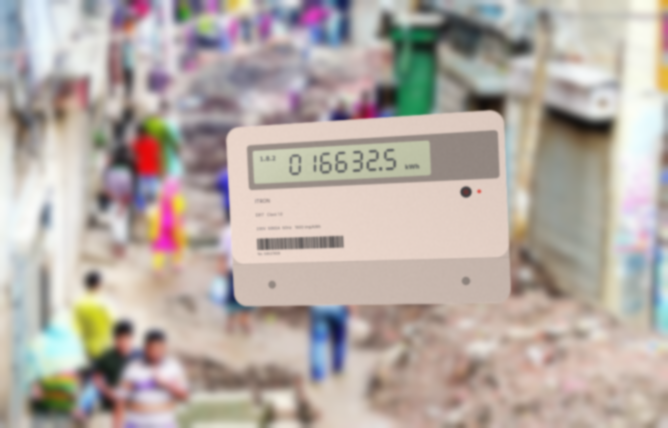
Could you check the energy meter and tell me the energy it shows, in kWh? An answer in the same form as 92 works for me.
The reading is 16632.5
